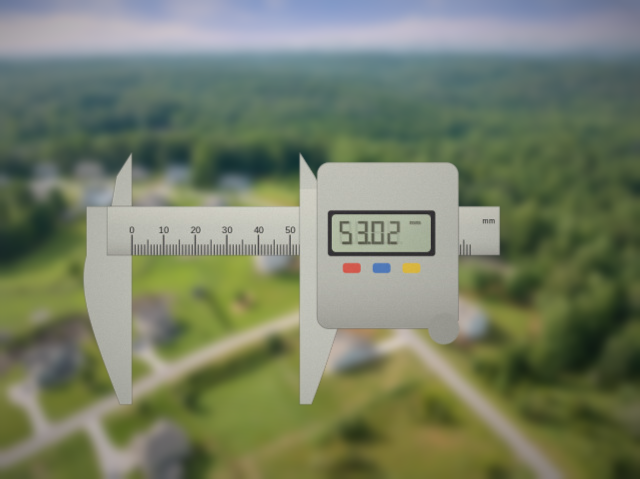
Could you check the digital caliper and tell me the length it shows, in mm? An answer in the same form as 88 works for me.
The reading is 53.02
